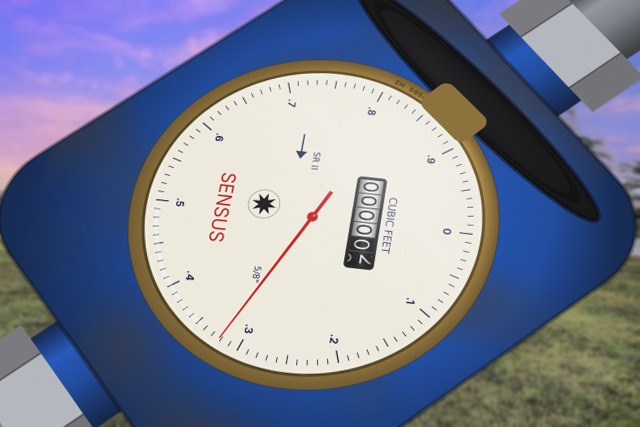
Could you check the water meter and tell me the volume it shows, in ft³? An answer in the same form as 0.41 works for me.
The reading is 2.32
